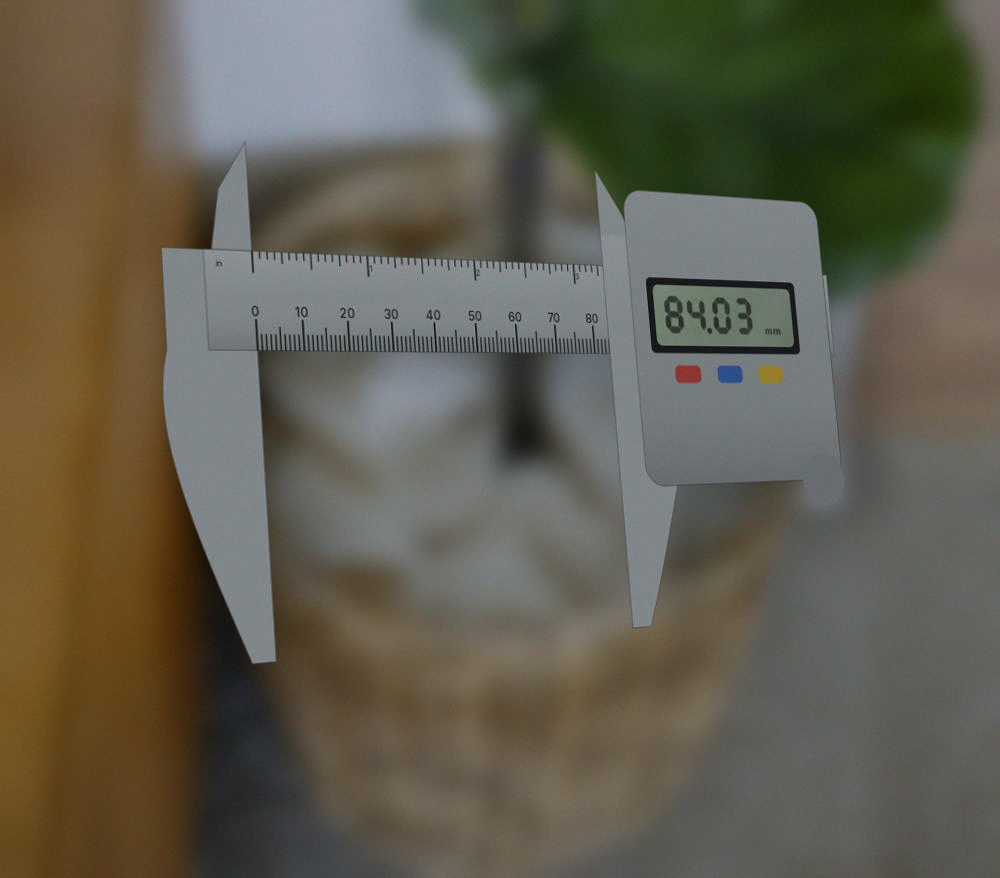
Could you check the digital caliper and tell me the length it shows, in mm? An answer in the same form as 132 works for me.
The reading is 84.03
